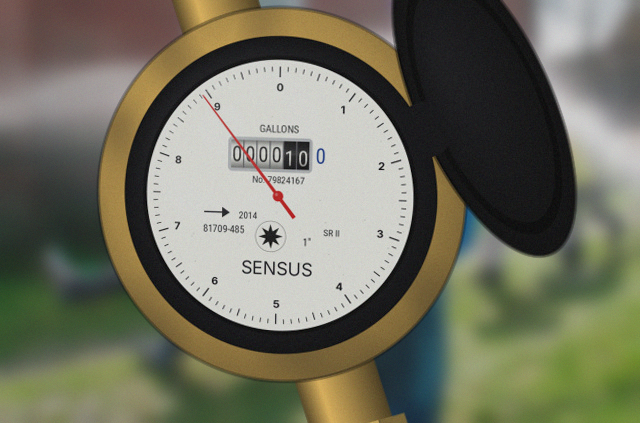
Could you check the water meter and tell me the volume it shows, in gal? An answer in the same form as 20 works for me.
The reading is 98.9
